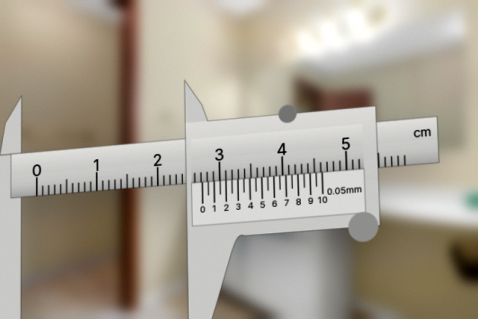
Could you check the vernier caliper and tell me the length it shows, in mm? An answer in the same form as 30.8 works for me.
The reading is 27.2
